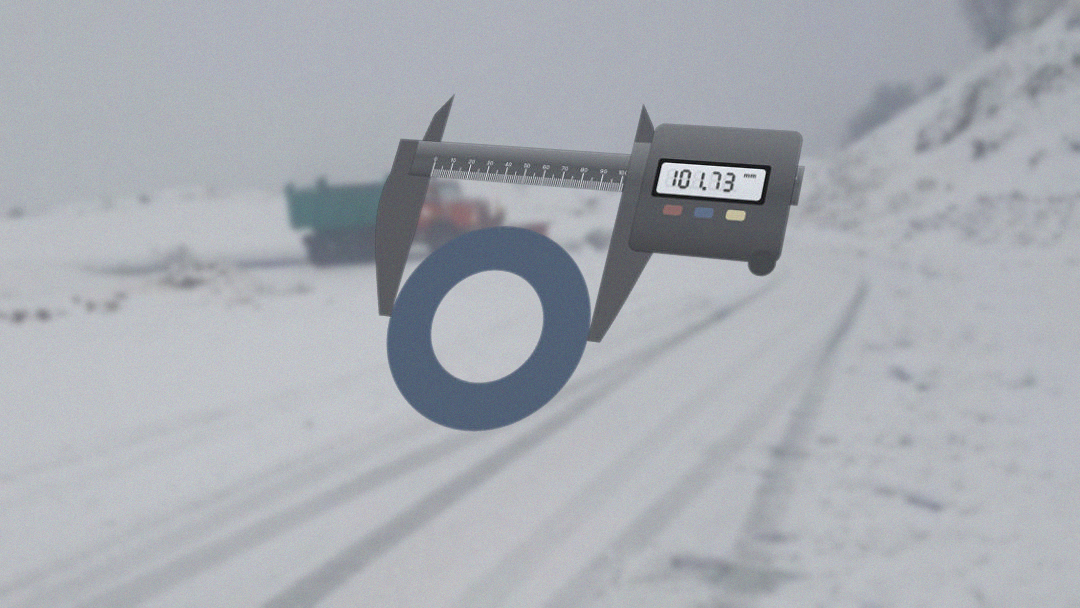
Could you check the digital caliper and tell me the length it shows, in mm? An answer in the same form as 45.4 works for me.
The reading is 101.73
